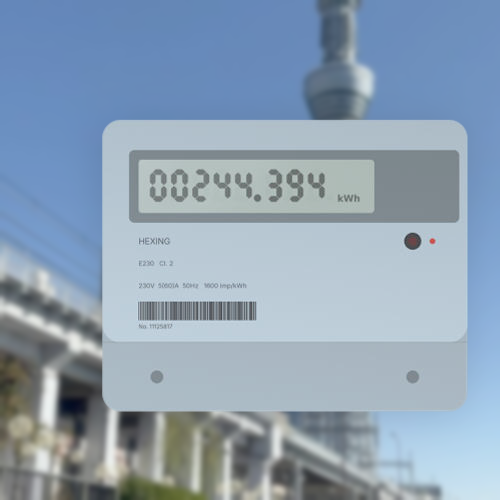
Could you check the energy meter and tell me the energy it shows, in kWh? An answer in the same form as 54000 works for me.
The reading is 244.394
